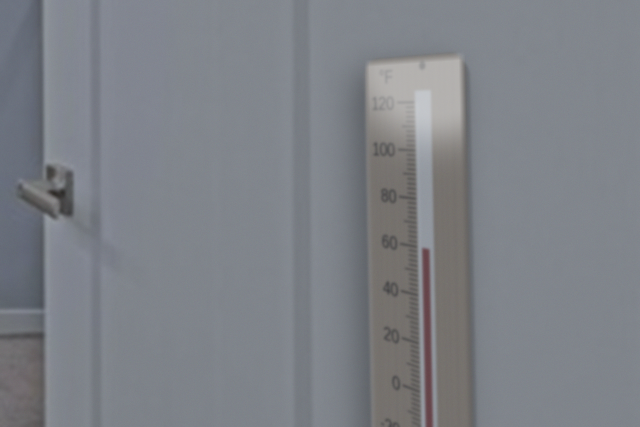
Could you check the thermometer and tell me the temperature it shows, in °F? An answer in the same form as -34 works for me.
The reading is 60
